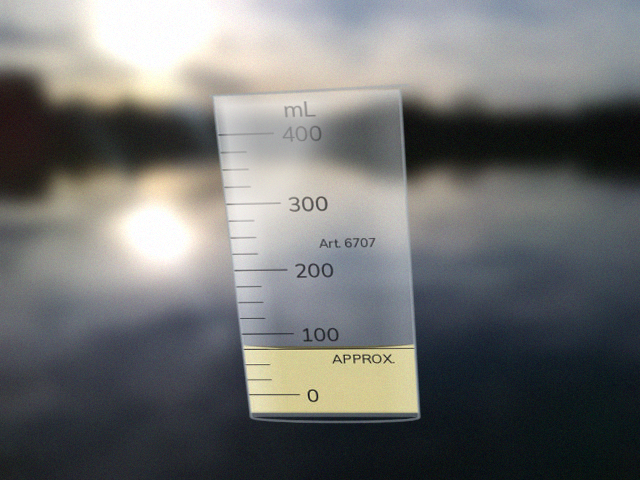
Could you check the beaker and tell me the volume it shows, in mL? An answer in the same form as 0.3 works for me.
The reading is 75
